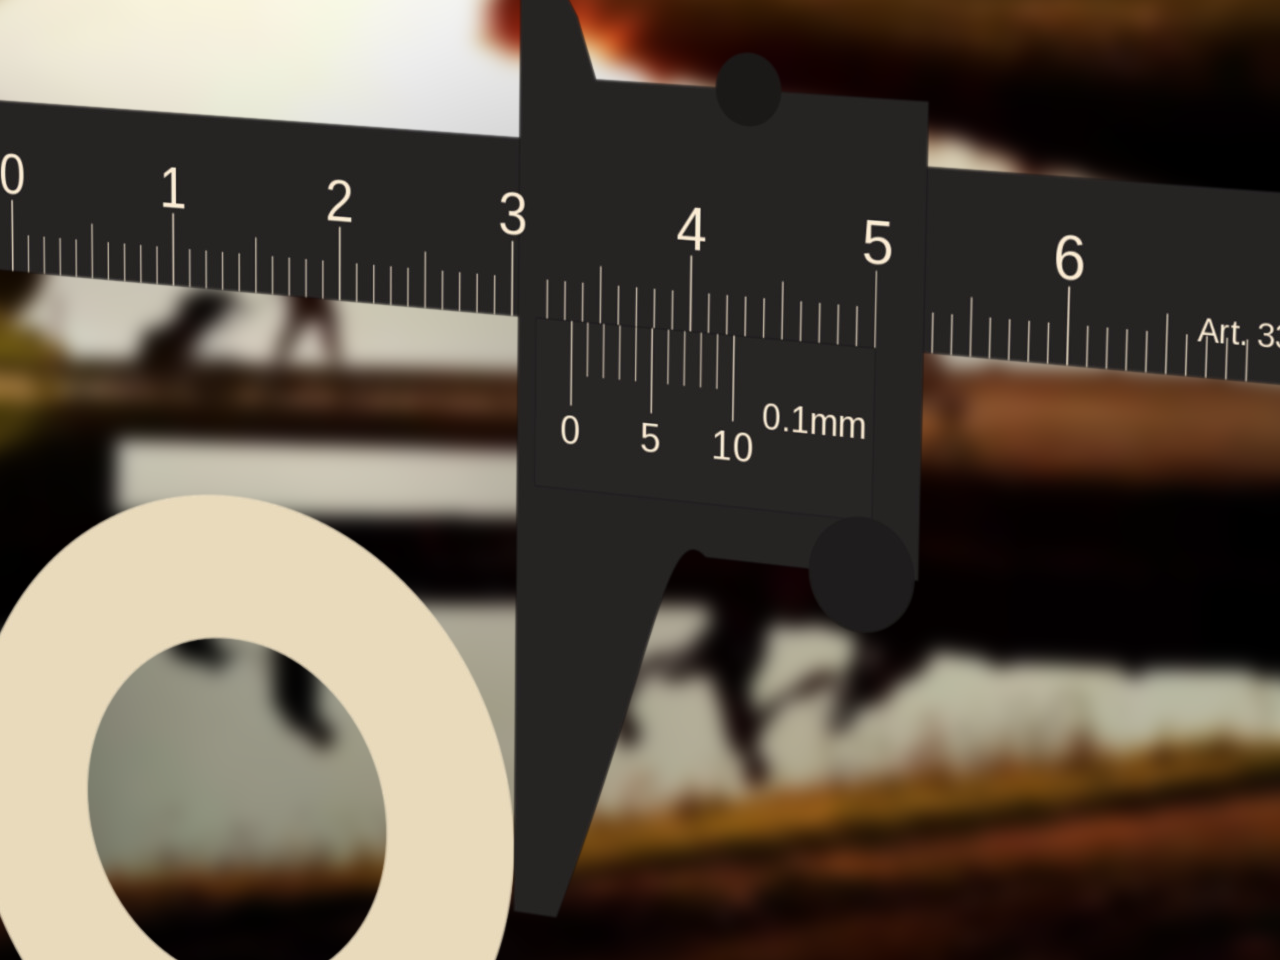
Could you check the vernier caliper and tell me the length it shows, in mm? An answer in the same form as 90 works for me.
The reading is 33.4
